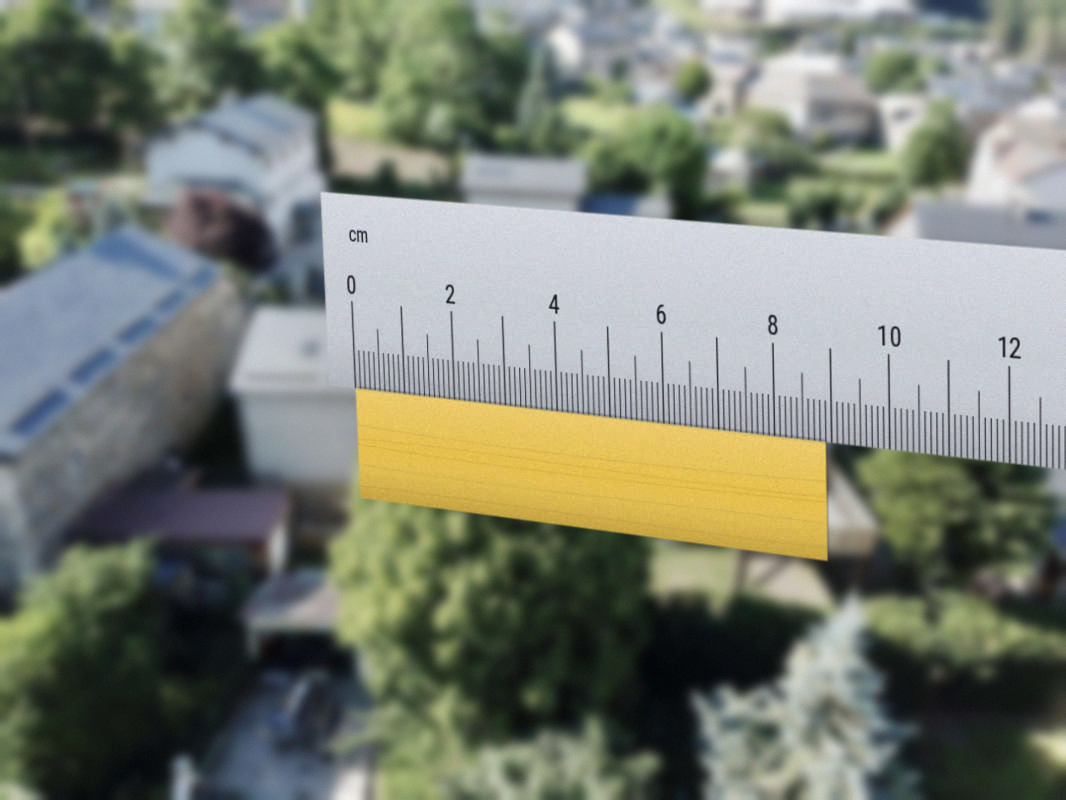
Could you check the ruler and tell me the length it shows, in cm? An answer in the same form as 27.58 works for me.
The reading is 8.9
